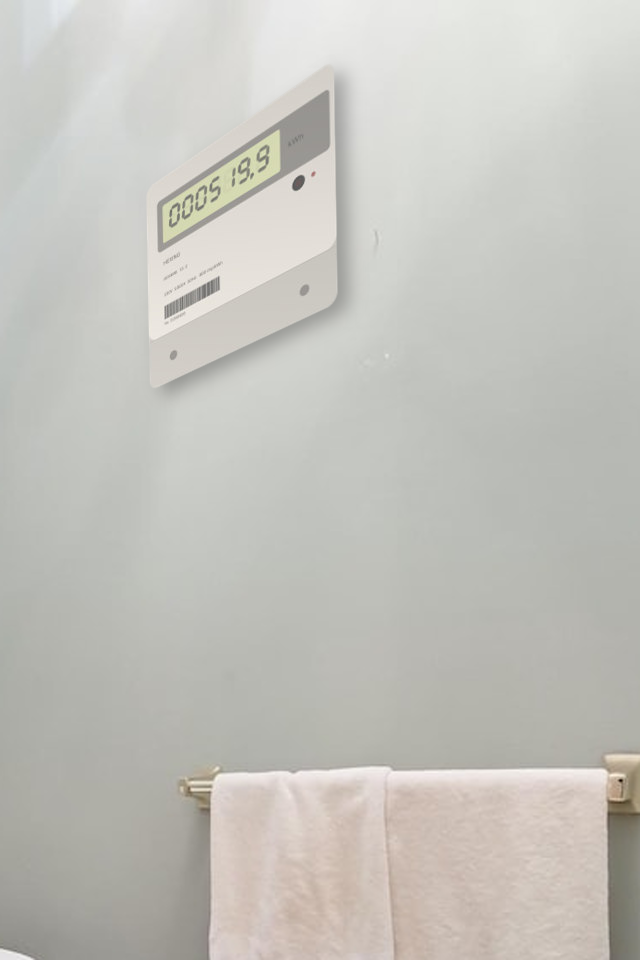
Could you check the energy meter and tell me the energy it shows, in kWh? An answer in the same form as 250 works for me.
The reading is 519.9
